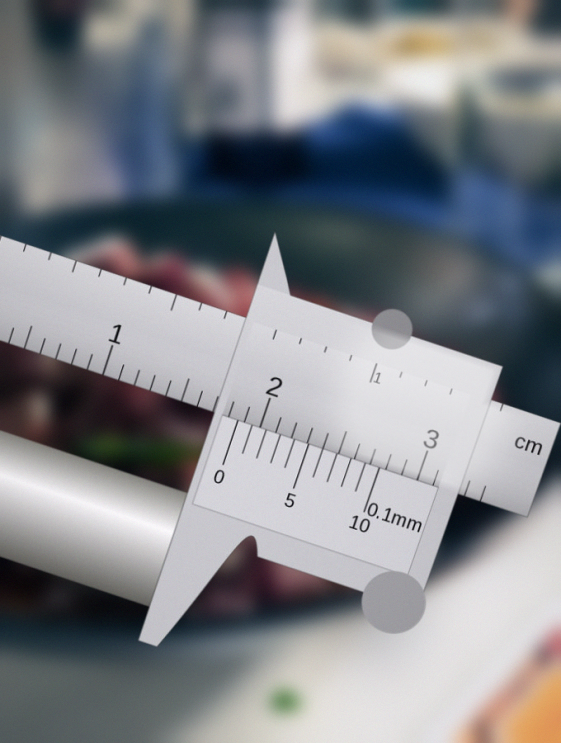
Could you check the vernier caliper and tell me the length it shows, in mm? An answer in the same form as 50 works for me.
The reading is 18.6
